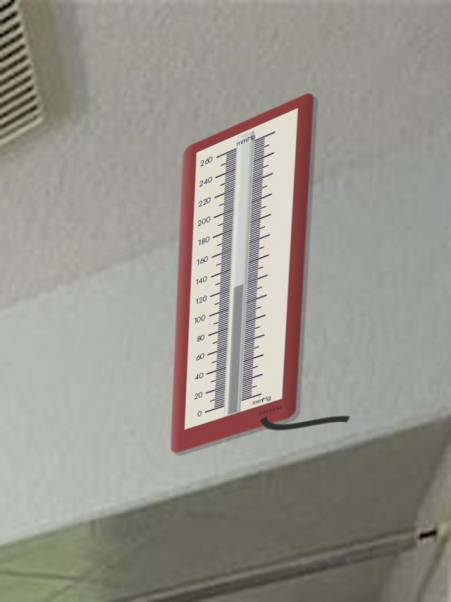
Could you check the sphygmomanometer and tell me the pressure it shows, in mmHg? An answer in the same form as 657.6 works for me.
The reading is 120
